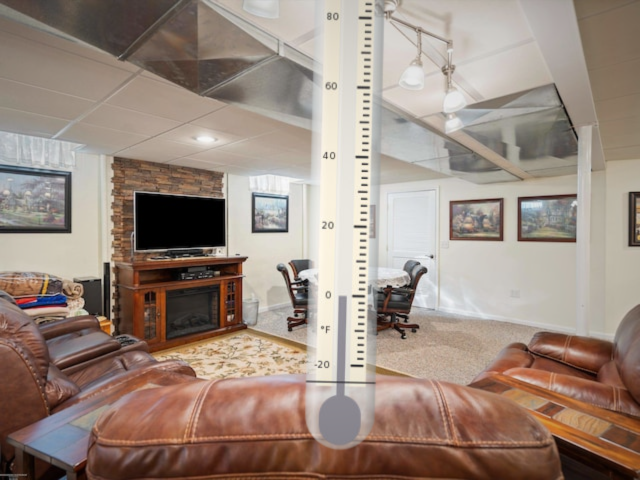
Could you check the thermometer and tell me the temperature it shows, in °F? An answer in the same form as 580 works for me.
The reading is 0
